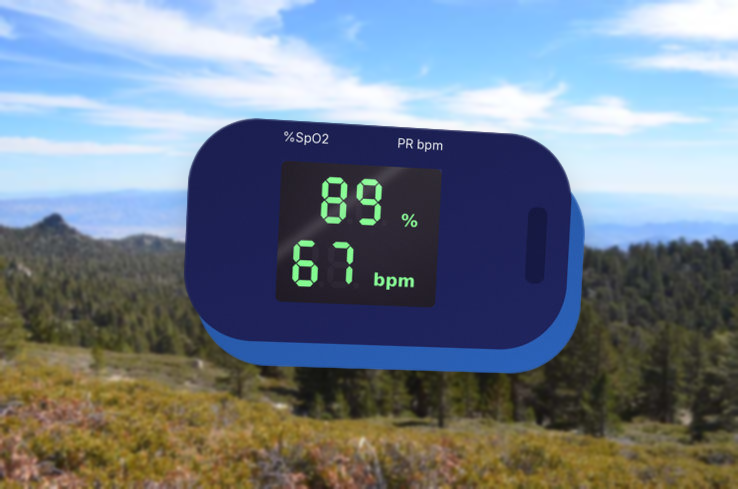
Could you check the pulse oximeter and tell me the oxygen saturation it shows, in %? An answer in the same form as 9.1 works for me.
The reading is 89
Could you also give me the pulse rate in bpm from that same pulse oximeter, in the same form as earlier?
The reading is 67
